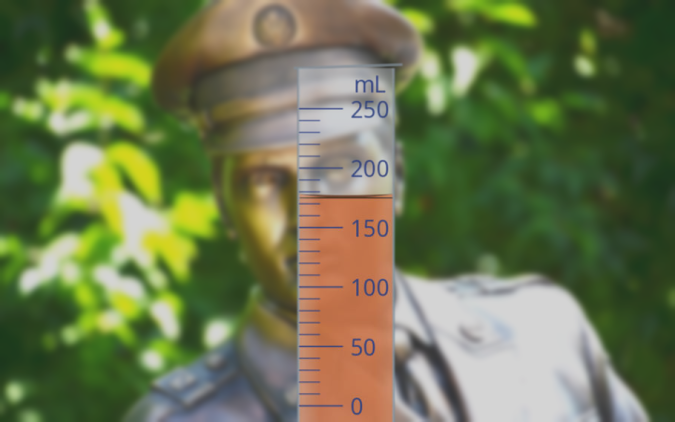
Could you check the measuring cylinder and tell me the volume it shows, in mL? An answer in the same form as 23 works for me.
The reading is 175
